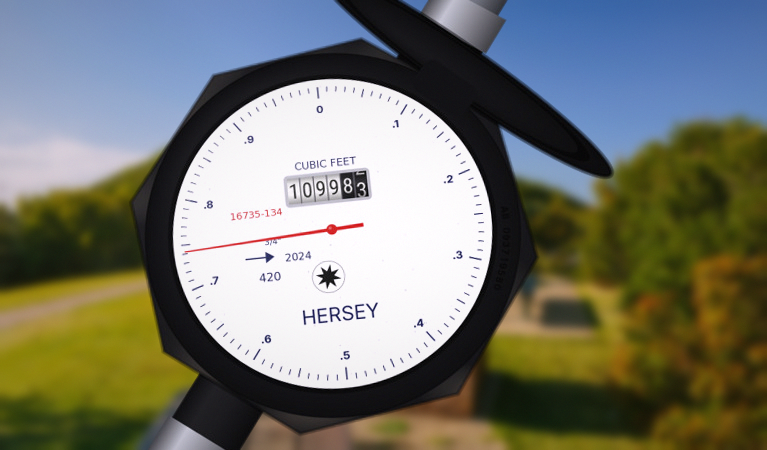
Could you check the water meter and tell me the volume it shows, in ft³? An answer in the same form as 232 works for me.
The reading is 109982.74
